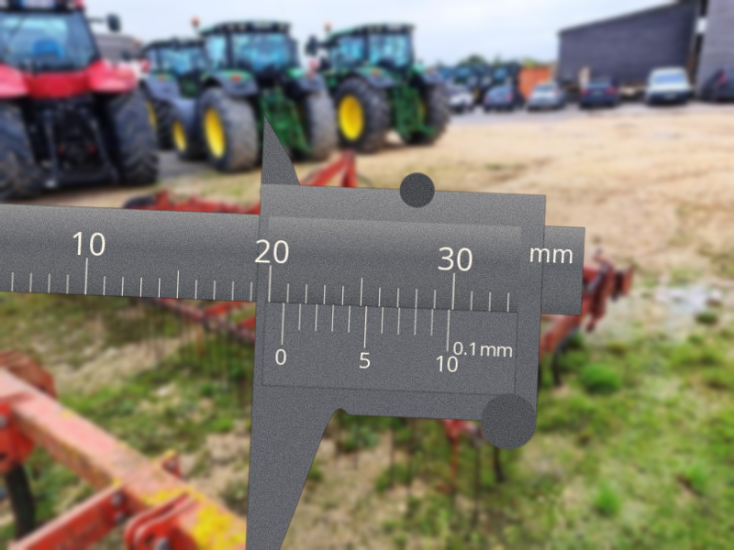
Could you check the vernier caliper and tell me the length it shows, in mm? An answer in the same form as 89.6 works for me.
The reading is 20.8
